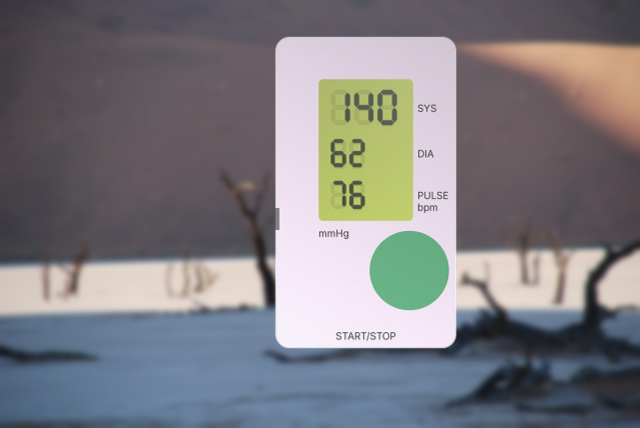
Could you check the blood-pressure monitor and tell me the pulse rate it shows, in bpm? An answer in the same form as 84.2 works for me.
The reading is 76
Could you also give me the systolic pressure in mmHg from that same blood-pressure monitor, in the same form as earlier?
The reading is 140
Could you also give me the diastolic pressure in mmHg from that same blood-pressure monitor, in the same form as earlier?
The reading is 62
